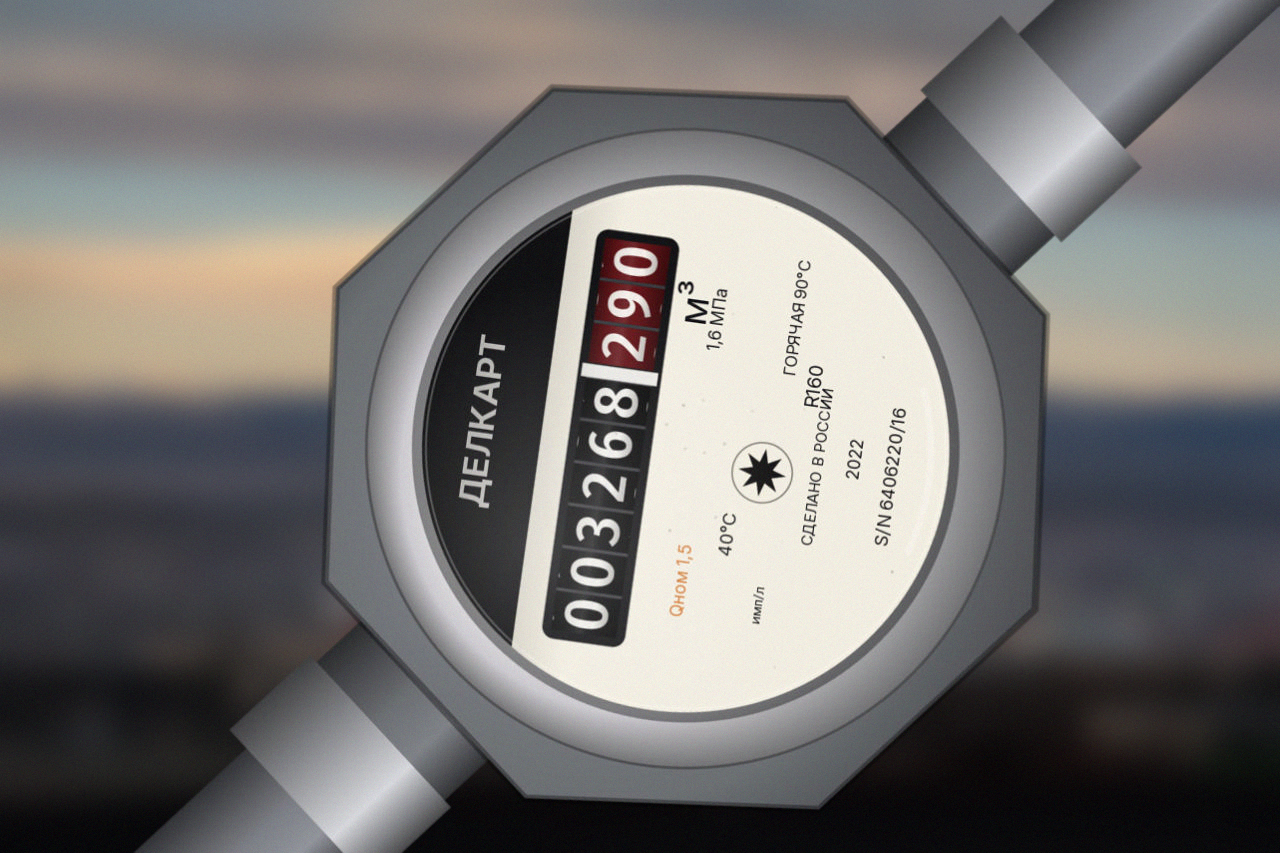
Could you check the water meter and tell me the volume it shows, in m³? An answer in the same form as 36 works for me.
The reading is 3268.290
